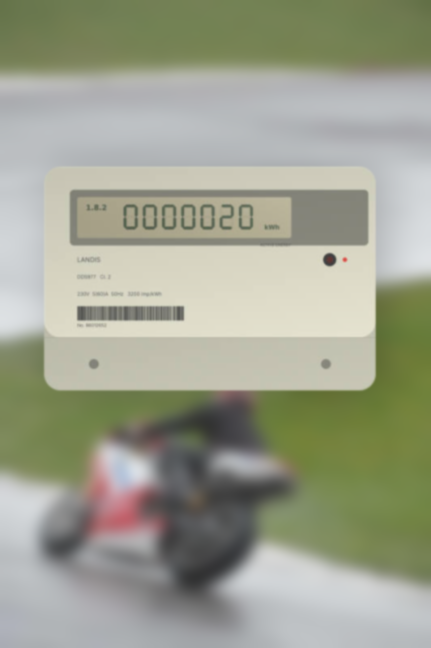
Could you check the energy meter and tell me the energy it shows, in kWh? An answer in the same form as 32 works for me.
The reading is 20
